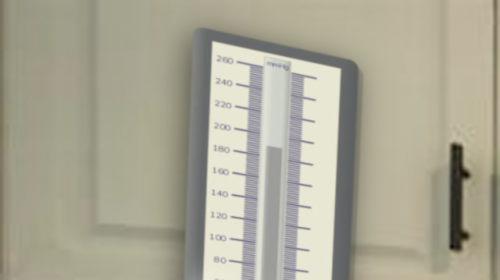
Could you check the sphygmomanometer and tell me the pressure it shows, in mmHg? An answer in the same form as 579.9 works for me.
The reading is 190
